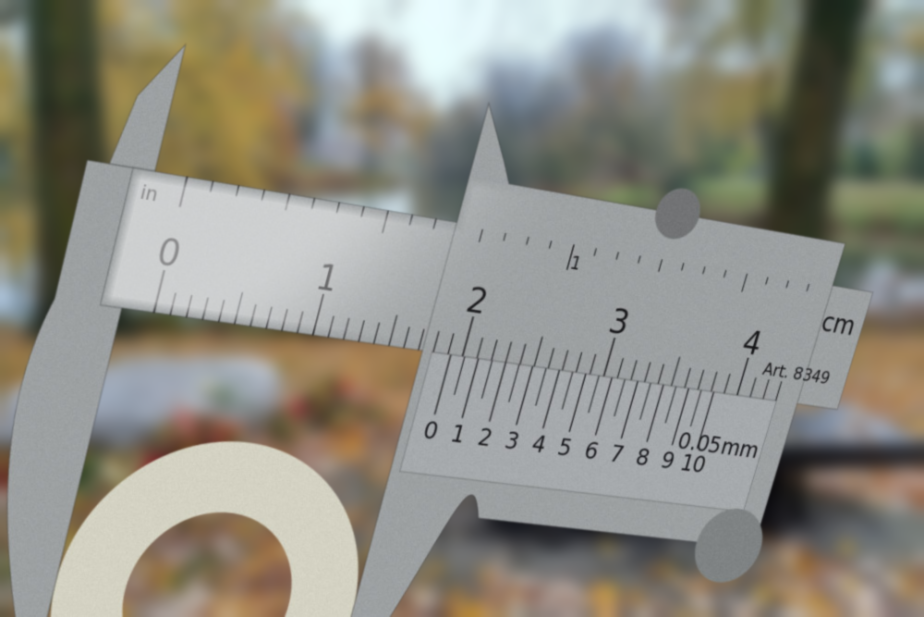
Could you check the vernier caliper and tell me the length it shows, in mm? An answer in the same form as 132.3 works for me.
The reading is 19.2
